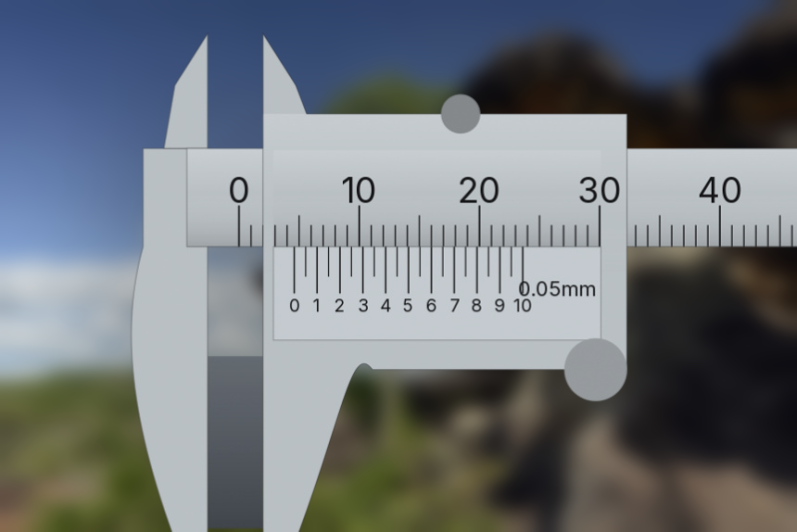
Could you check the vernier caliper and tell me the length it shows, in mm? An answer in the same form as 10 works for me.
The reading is 4.6
